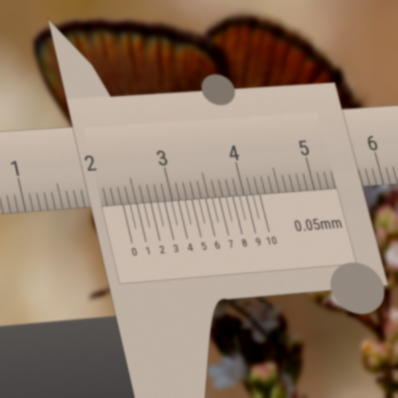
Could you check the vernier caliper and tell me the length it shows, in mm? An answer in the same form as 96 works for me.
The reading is 23.2
